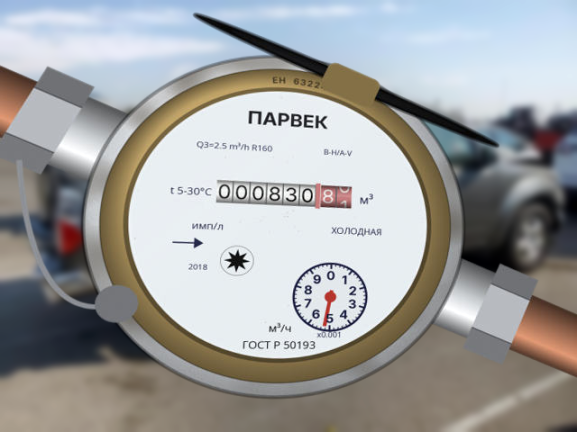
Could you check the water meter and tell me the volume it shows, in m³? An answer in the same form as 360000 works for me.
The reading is 830.805
